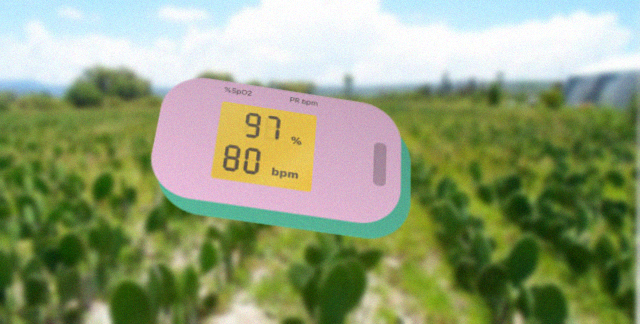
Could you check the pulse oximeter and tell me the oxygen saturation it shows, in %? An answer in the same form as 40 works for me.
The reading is 97
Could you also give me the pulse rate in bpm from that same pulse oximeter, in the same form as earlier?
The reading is 80
